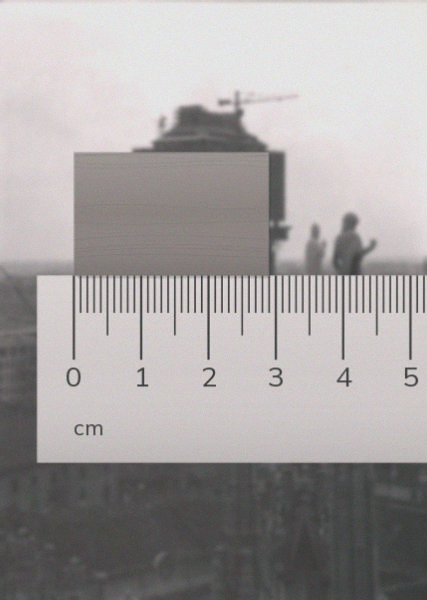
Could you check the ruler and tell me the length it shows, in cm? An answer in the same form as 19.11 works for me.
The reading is 2.9
